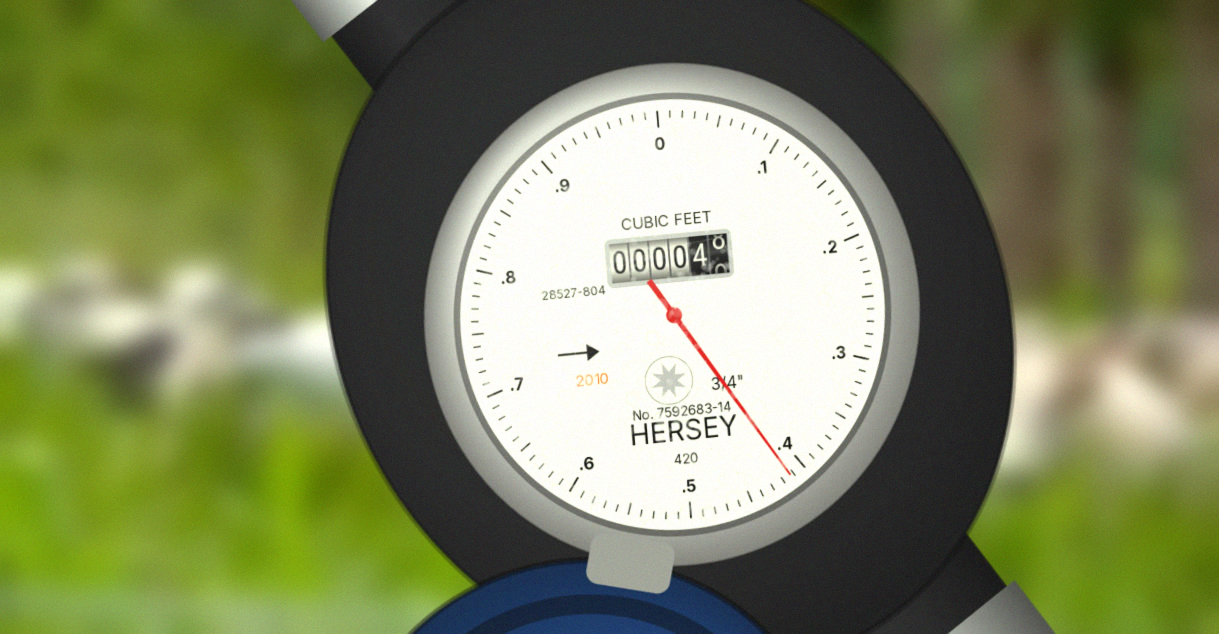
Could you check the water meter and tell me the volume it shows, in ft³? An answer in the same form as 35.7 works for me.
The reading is 48.41
